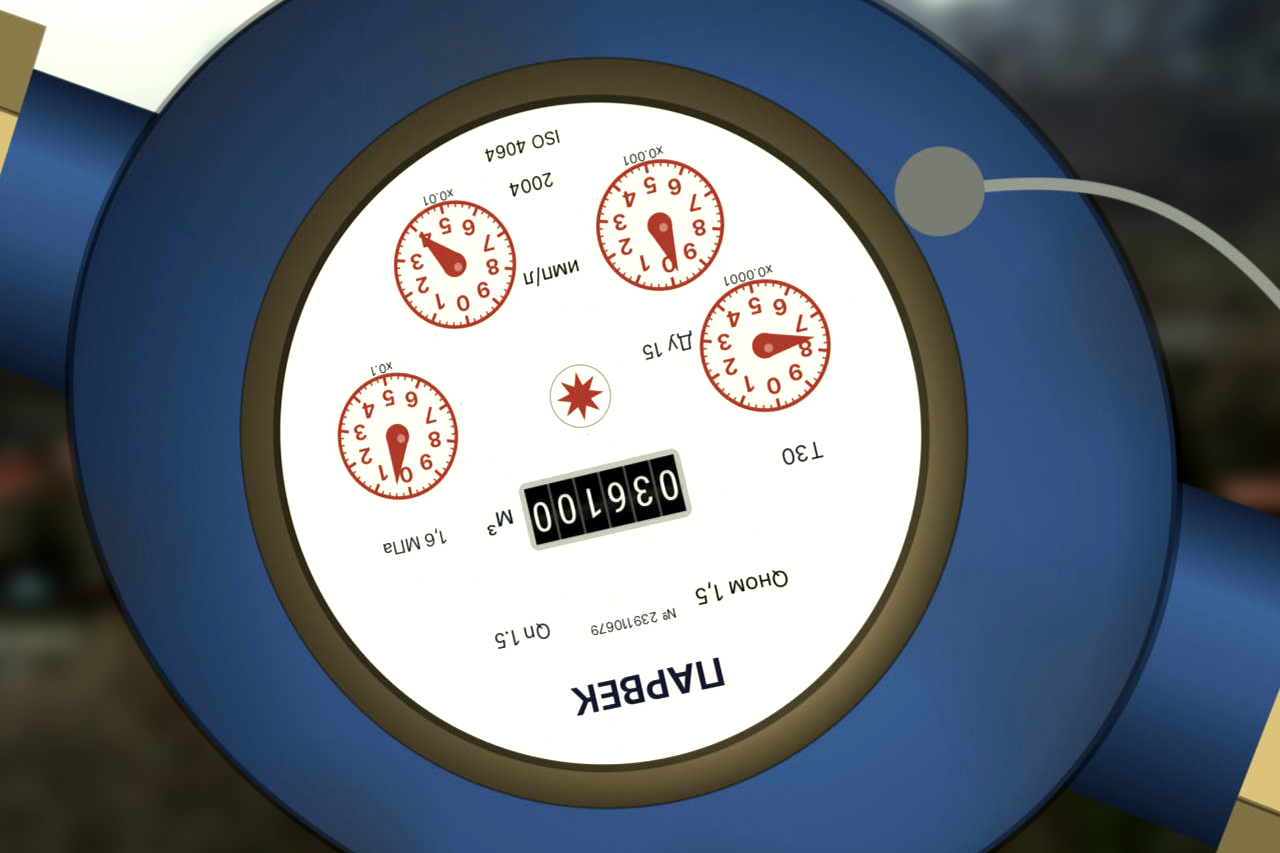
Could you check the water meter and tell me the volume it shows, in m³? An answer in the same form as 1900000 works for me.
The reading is 36100.0397
